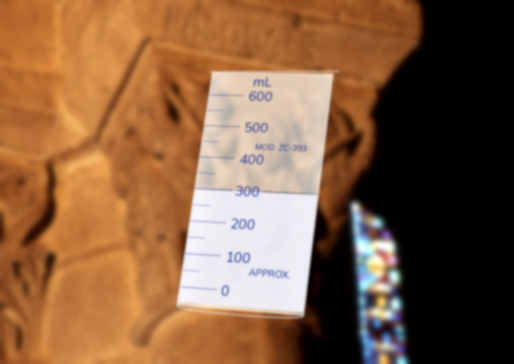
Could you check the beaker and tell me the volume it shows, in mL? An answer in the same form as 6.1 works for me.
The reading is 300
